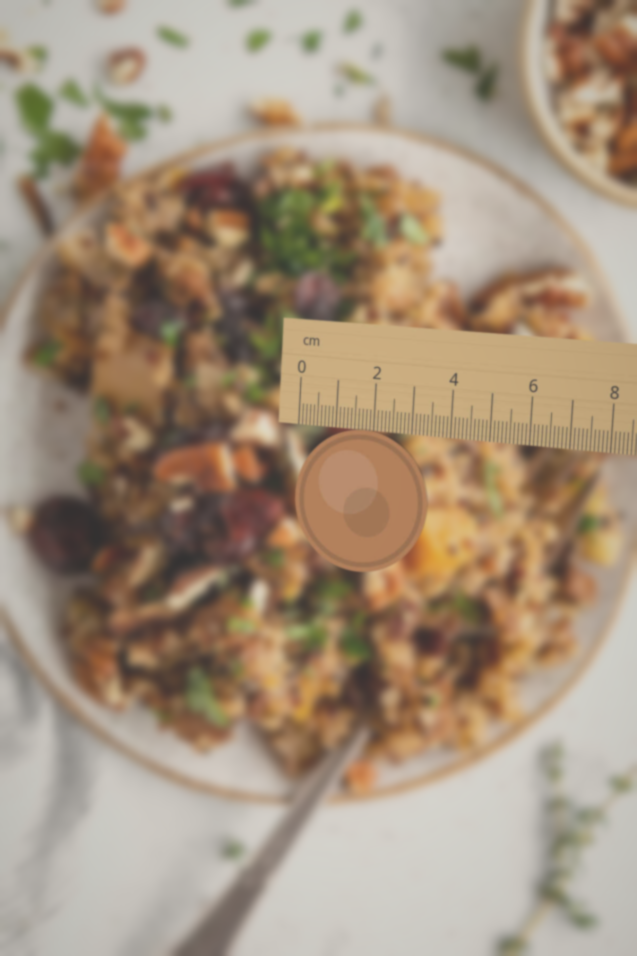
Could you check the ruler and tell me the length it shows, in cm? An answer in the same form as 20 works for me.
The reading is 3.5
